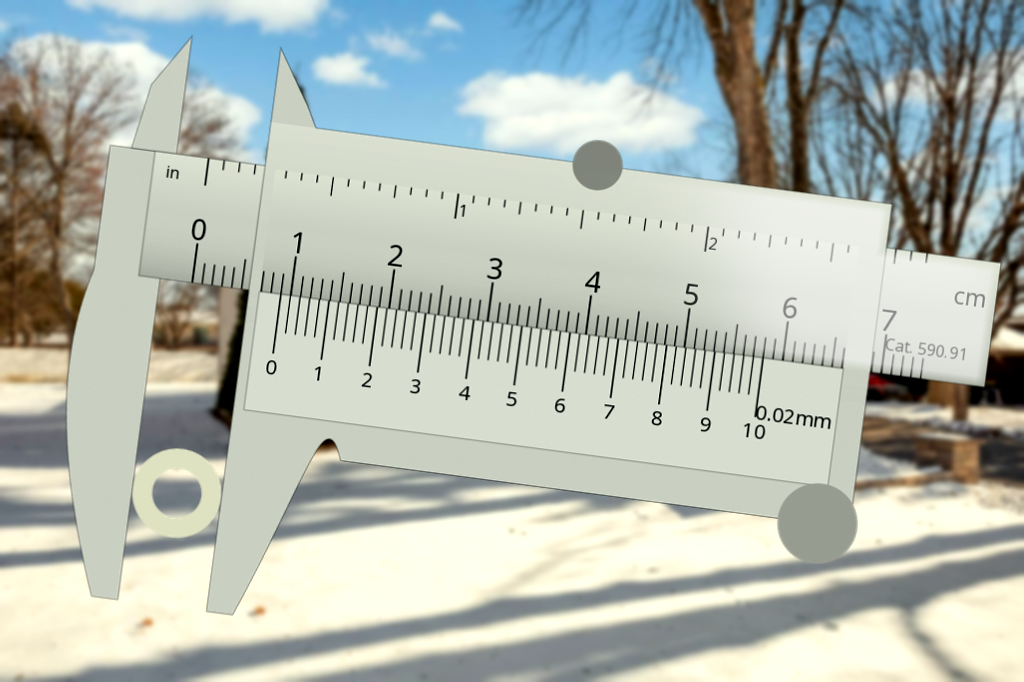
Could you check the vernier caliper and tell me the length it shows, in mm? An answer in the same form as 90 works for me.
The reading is 9.0
